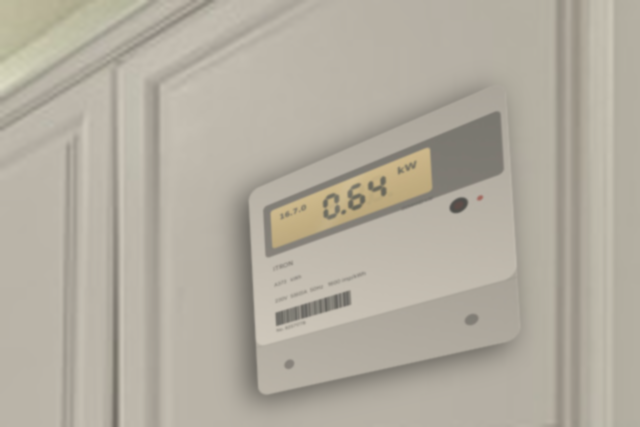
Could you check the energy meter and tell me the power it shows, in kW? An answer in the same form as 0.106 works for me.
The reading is 0.64
